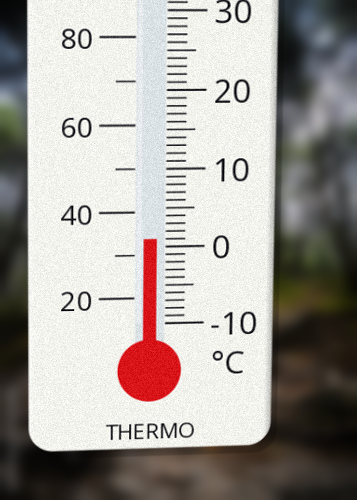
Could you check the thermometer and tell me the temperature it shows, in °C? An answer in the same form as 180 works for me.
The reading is 1
